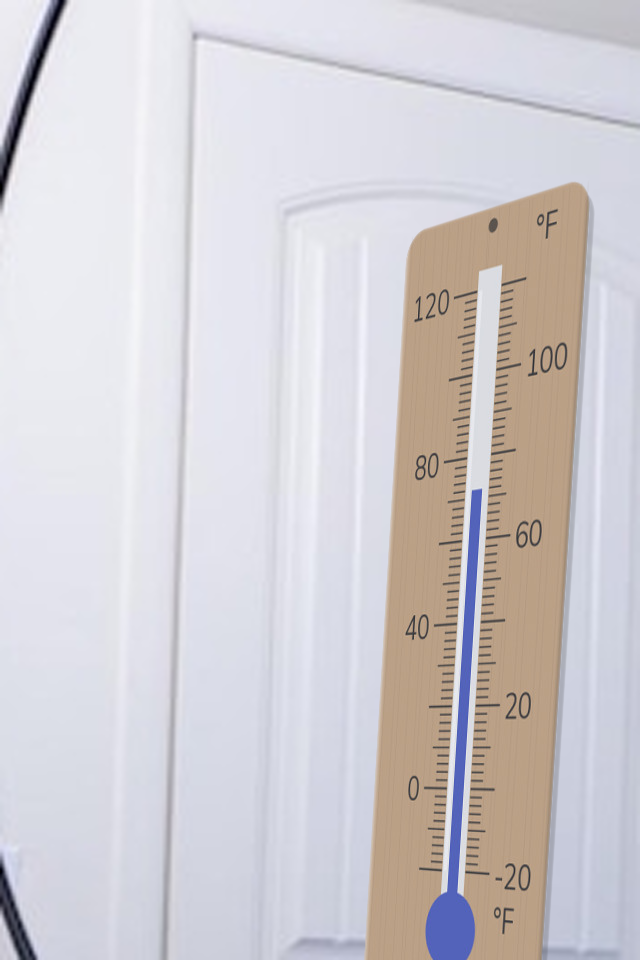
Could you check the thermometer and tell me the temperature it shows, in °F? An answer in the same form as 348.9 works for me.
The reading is 72
